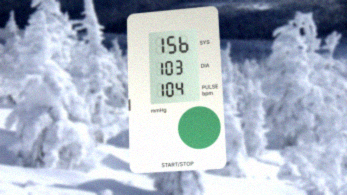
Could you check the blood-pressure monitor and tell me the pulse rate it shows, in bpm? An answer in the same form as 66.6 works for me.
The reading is 104
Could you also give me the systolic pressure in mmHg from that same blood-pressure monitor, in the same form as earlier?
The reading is 156
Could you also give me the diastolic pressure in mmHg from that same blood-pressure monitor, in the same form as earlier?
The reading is 103
